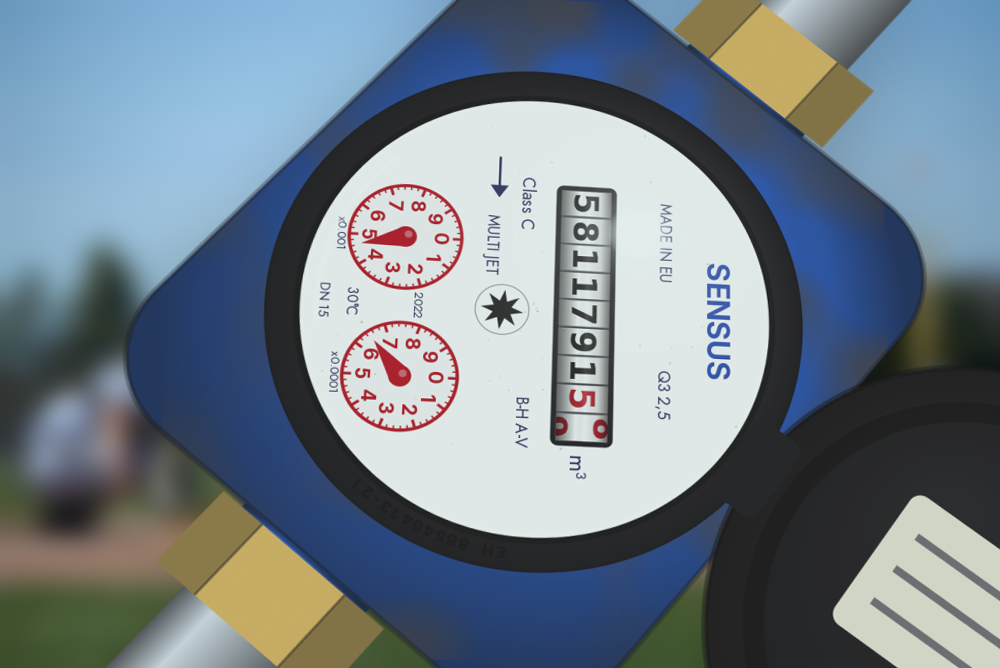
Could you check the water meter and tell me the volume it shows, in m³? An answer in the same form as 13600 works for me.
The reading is 5811791.5846
